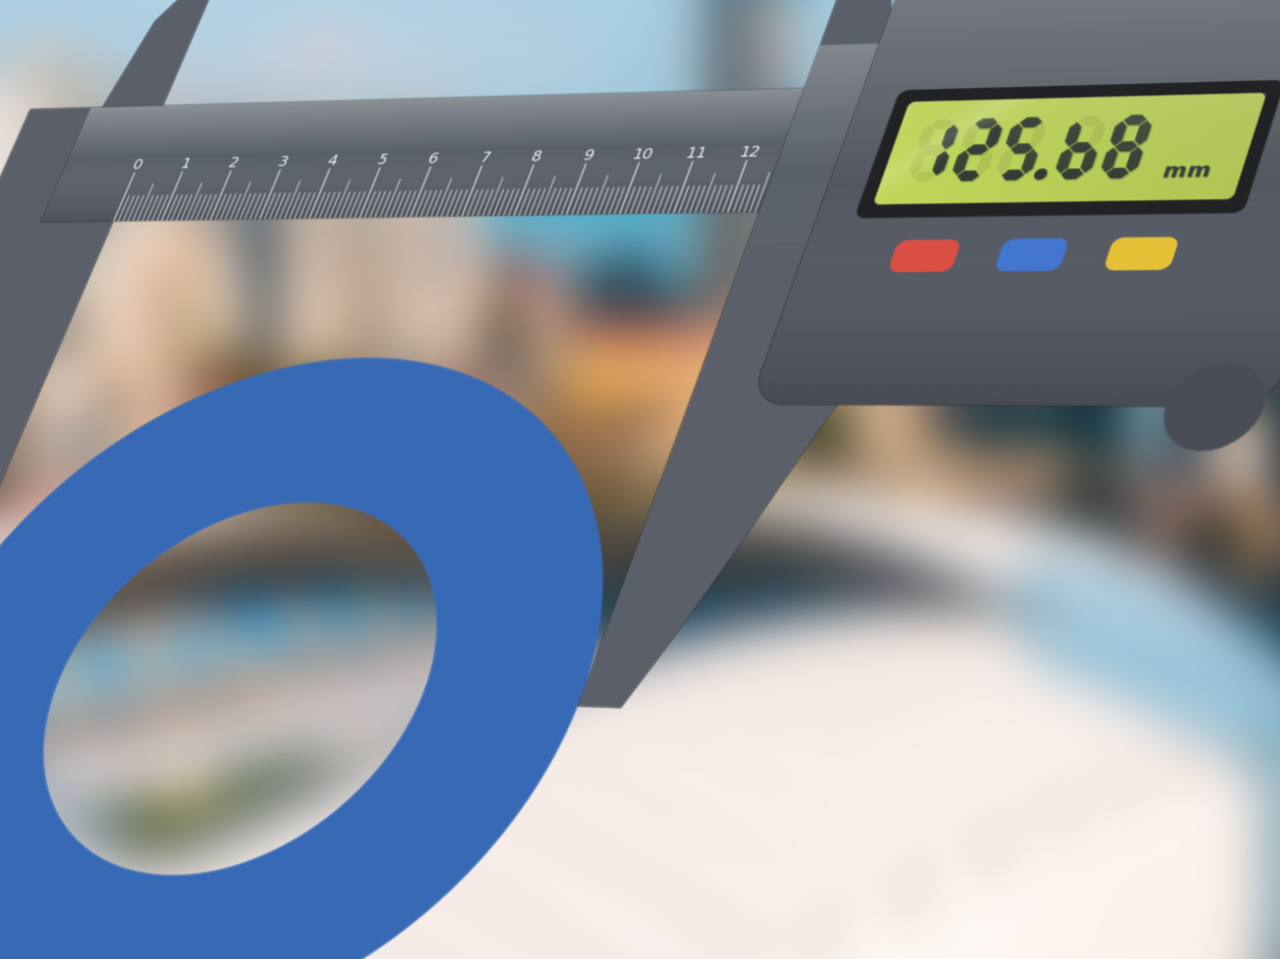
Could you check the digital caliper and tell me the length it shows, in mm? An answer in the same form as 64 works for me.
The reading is 125.68
